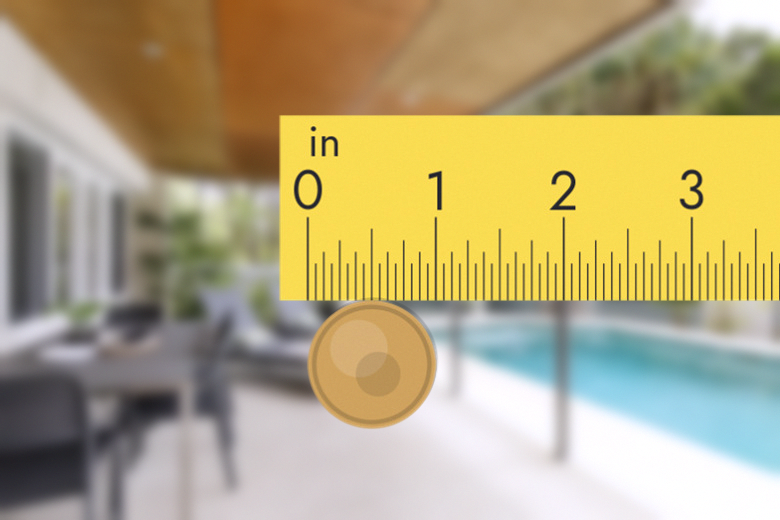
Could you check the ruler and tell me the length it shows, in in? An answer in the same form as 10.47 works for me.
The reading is 1
